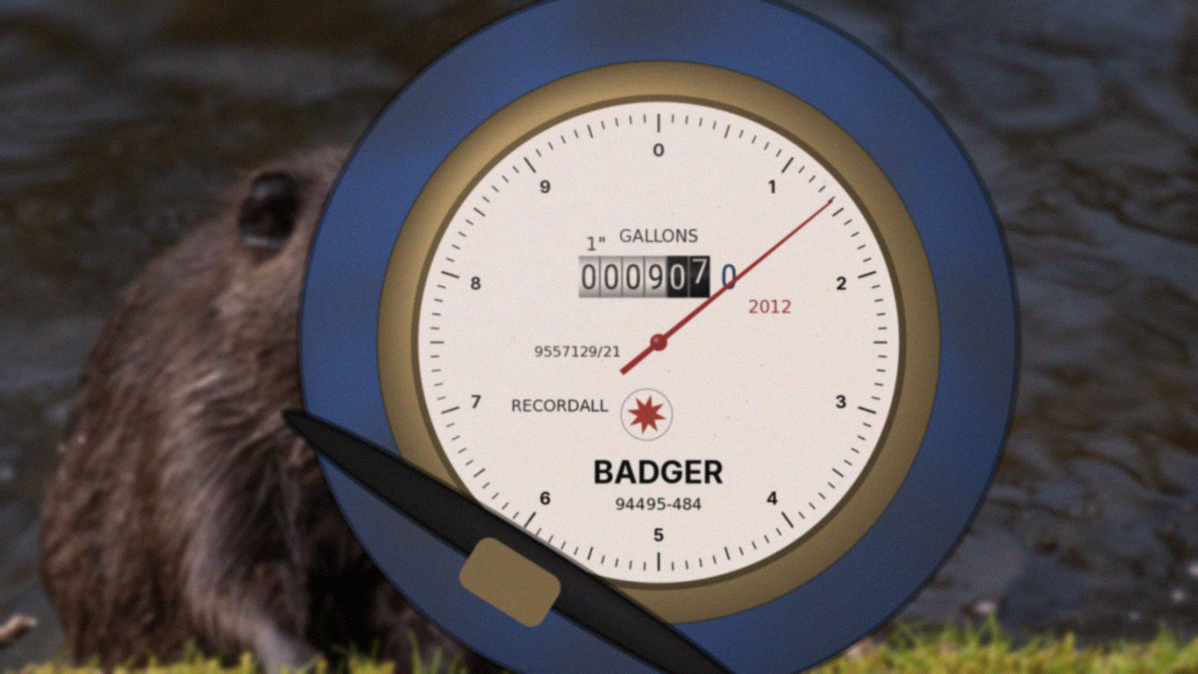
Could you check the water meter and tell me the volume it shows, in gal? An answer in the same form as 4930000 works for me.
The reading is 9071.4
